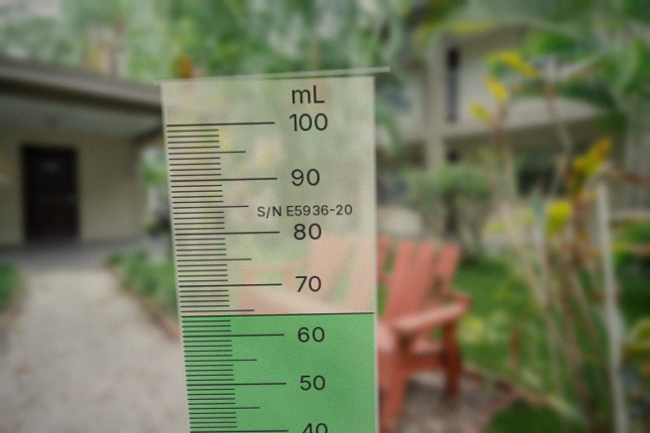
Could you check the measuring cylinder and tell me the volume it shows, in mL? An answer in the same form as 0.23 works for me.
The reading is 64
